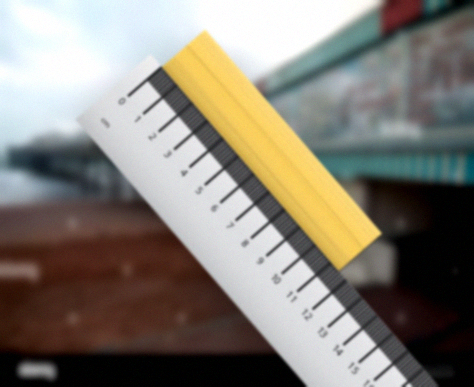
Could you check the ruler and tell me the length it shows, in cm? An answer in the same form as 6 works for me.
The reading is 11.5
